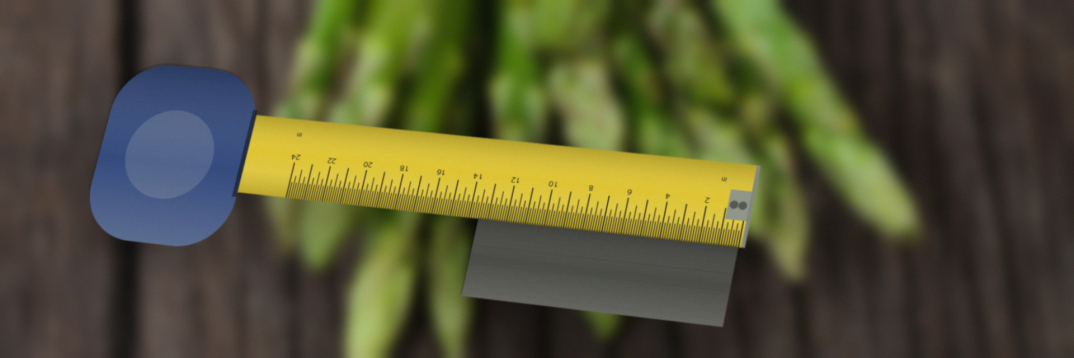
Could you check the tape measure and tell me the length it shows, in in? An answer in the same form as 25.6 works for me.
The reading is 13.5
